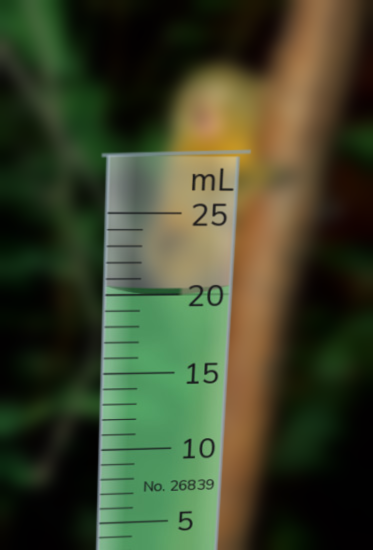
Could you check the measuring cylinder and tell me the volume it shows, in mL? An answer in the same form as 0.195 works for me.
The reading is 20
